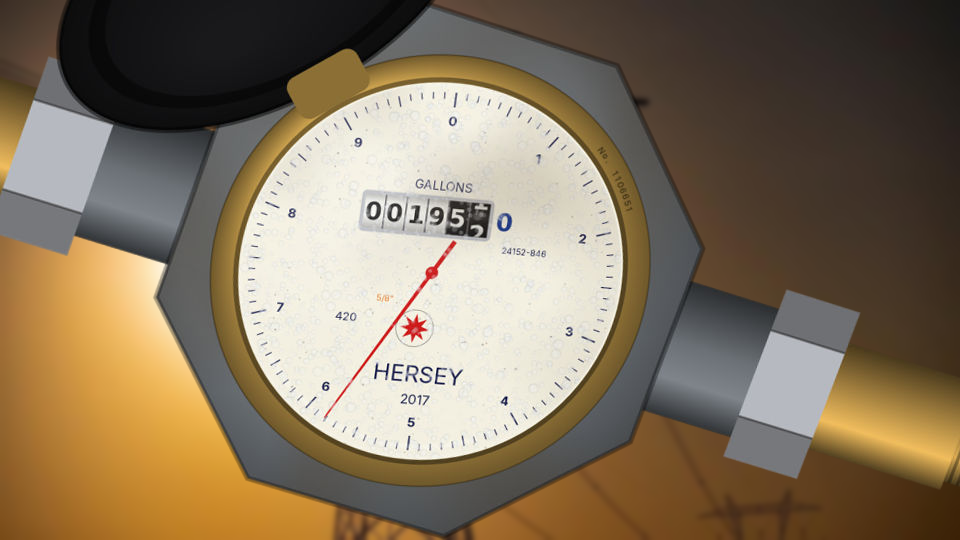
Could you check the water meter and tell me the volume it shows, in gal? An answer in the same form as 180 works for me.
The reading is 19515.8
